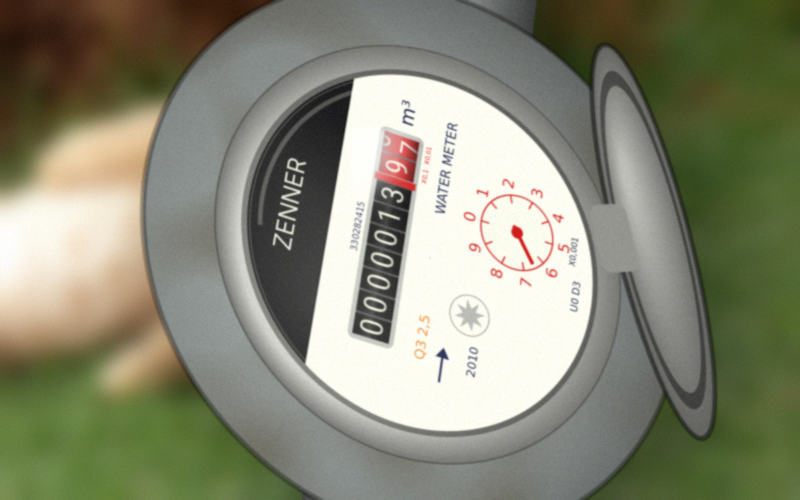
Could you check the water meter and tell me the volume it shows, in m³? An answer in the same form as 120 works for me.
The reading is 13.966
